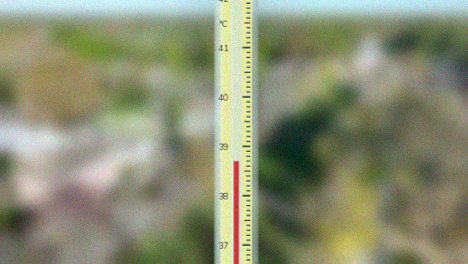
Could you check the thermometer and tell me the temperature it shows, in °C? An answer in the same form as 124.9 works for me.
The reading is 38.7
